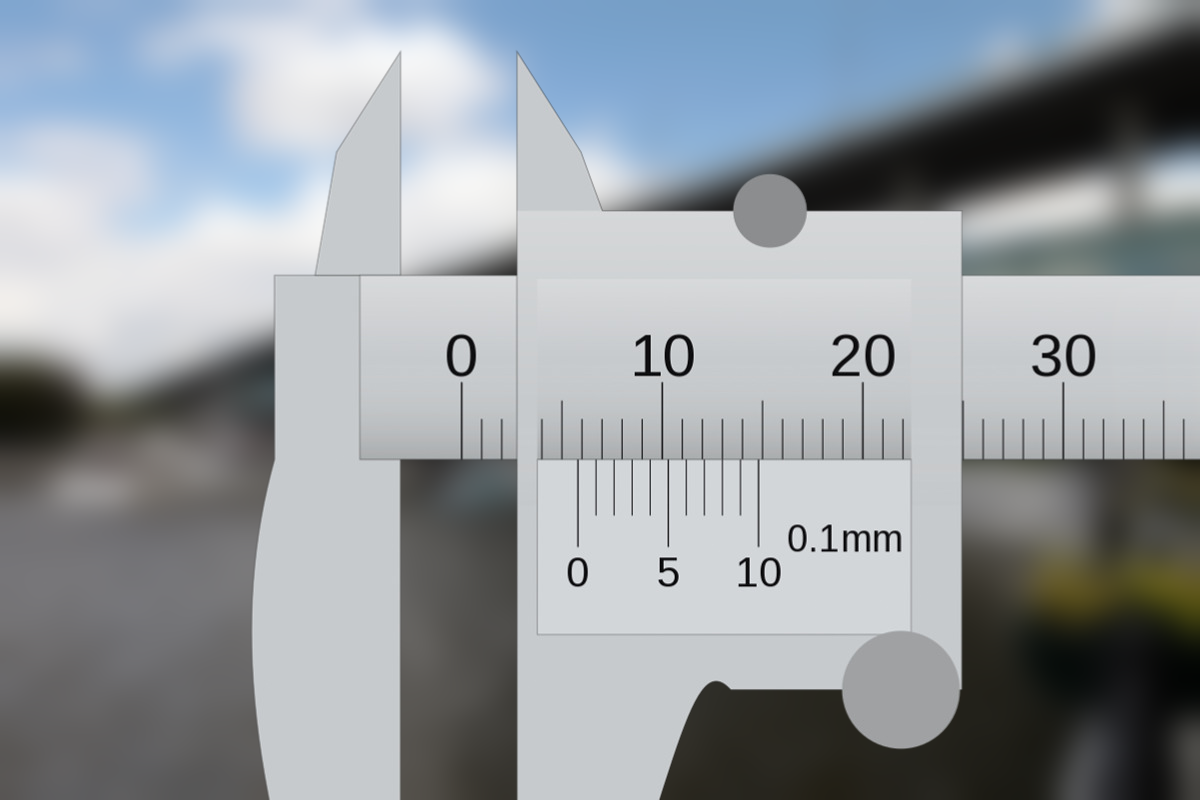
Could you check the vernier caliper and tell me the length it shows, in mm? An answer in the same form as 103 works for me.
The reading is 5.8
